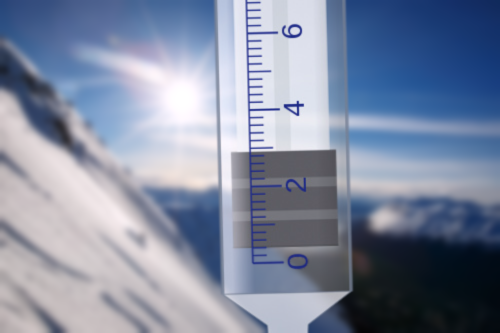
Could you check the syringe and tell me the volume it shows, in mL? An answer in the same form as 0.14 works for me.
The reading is 0.4
